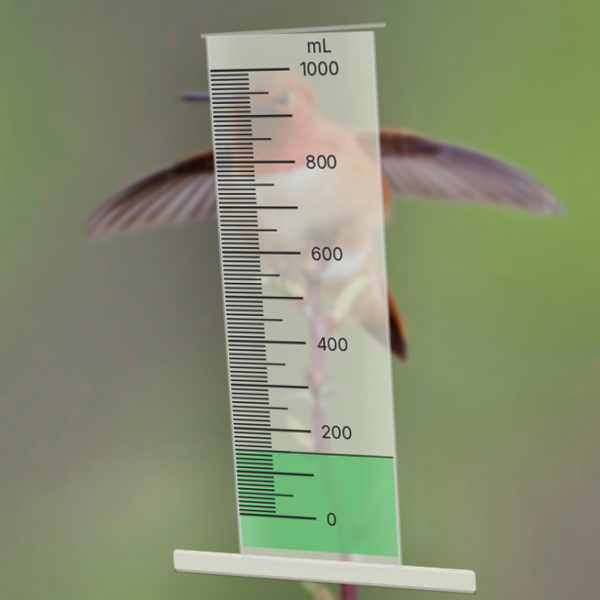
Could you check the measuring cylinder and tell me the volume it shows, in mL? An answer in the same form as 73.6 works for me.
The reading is 150
